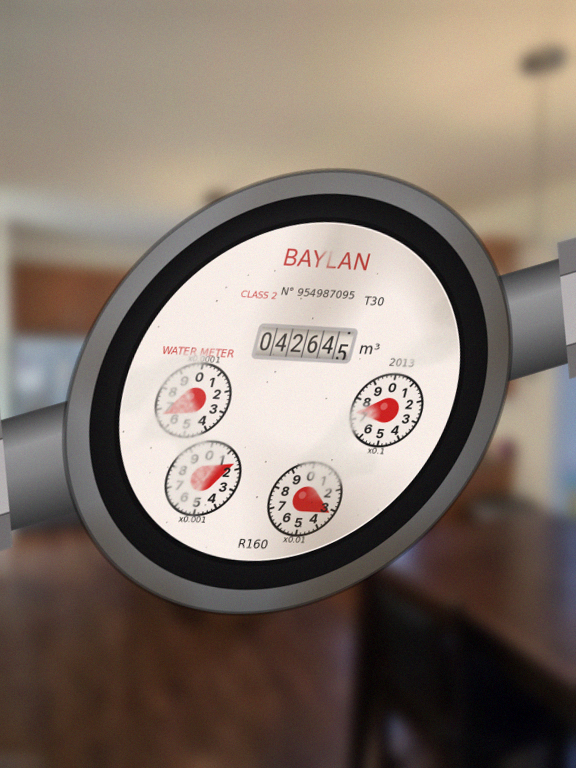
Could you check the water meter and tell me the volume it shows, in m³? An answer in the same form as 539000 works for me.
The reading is 42644.7316
